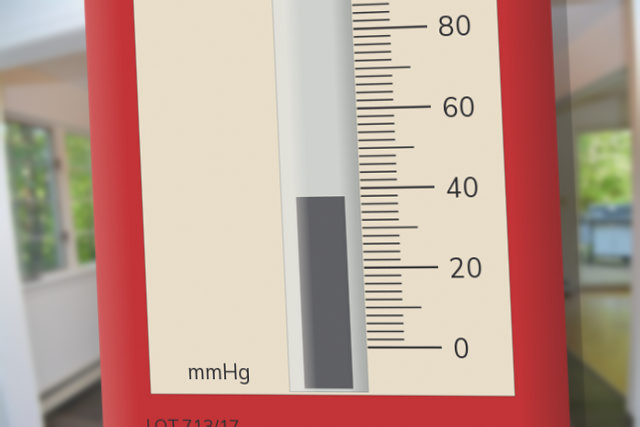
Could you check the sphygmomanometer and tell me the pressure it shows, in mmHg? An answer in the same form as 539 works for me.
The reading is 38
